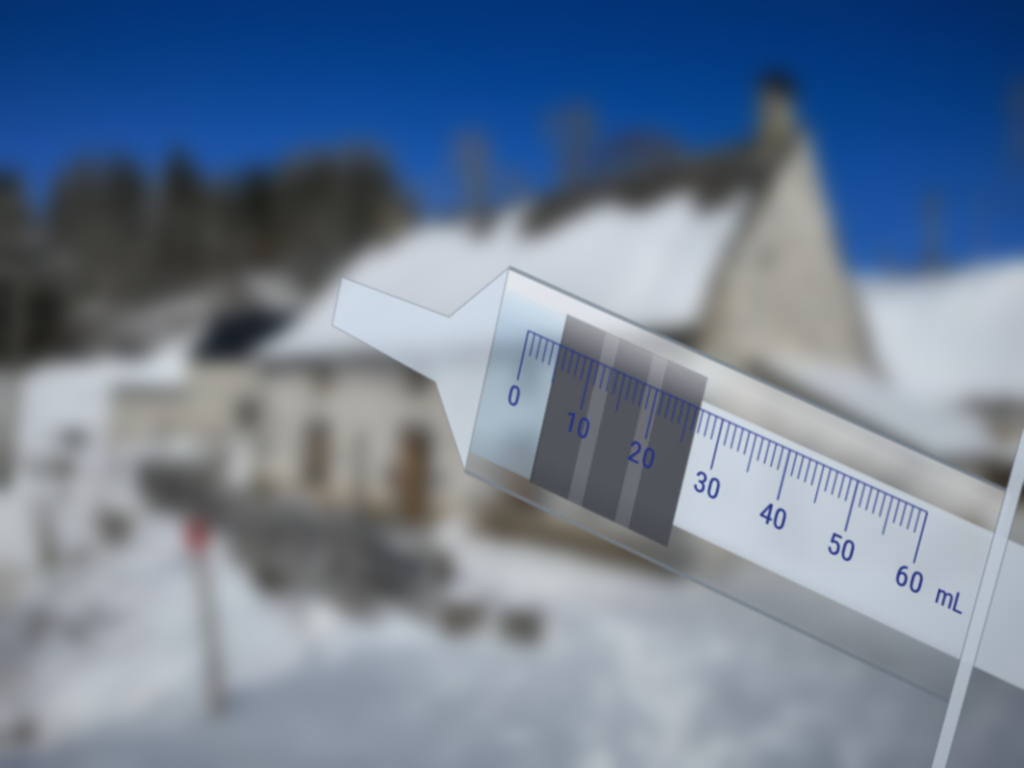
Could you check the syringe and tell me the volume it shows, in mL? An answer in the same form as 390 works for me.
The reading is 5
